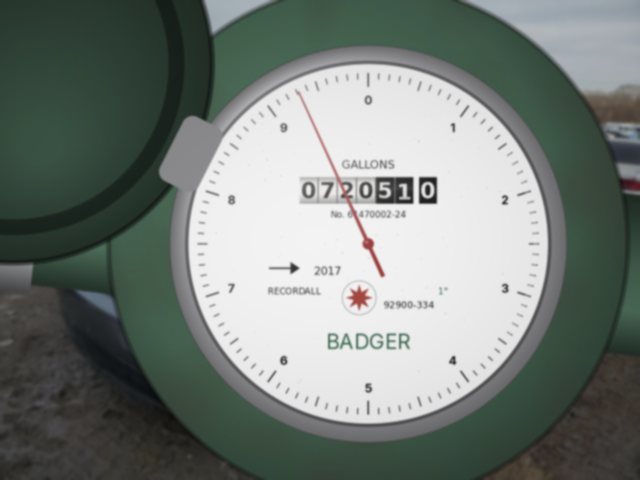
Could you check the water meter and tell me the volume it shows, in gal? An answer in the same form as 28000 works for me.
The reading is 720509.3
